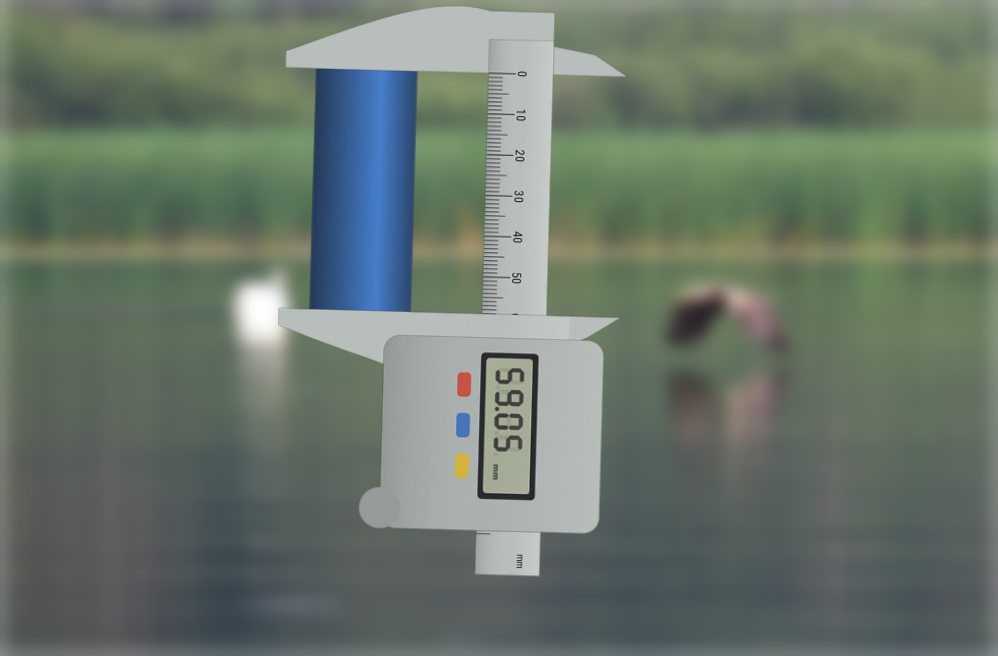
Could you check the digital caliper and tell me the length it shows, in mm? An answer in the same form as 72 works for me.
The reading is 59.05
